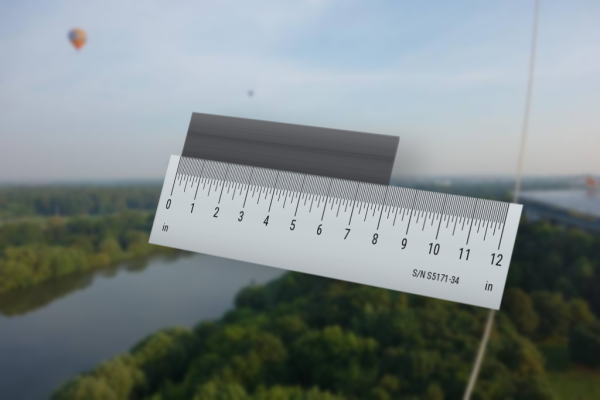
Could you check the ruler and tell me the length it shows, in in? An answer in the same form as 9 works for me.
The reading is 8
